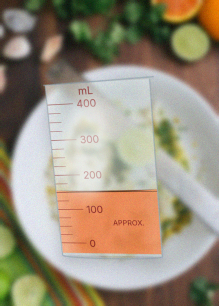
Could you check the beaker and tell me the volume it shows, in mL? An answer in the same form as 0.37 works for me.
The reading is 150
